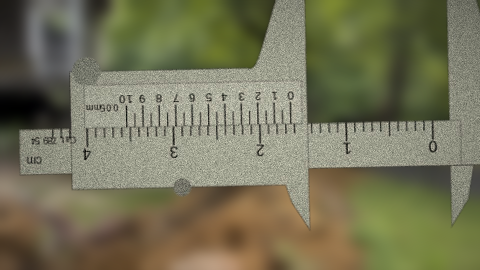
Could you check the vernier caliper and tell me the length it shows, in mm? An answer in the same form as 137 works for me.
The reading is 16.4
